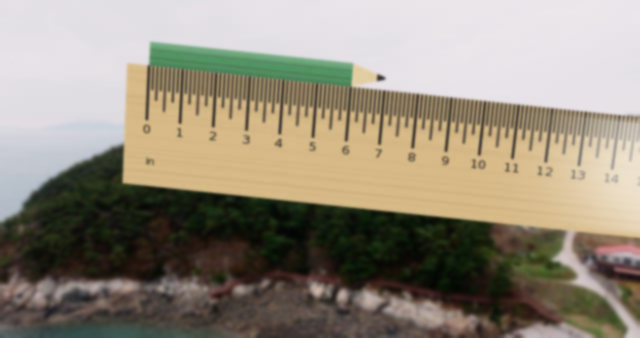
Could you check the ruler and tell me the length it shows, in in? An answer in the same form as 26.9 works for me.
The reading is 7
